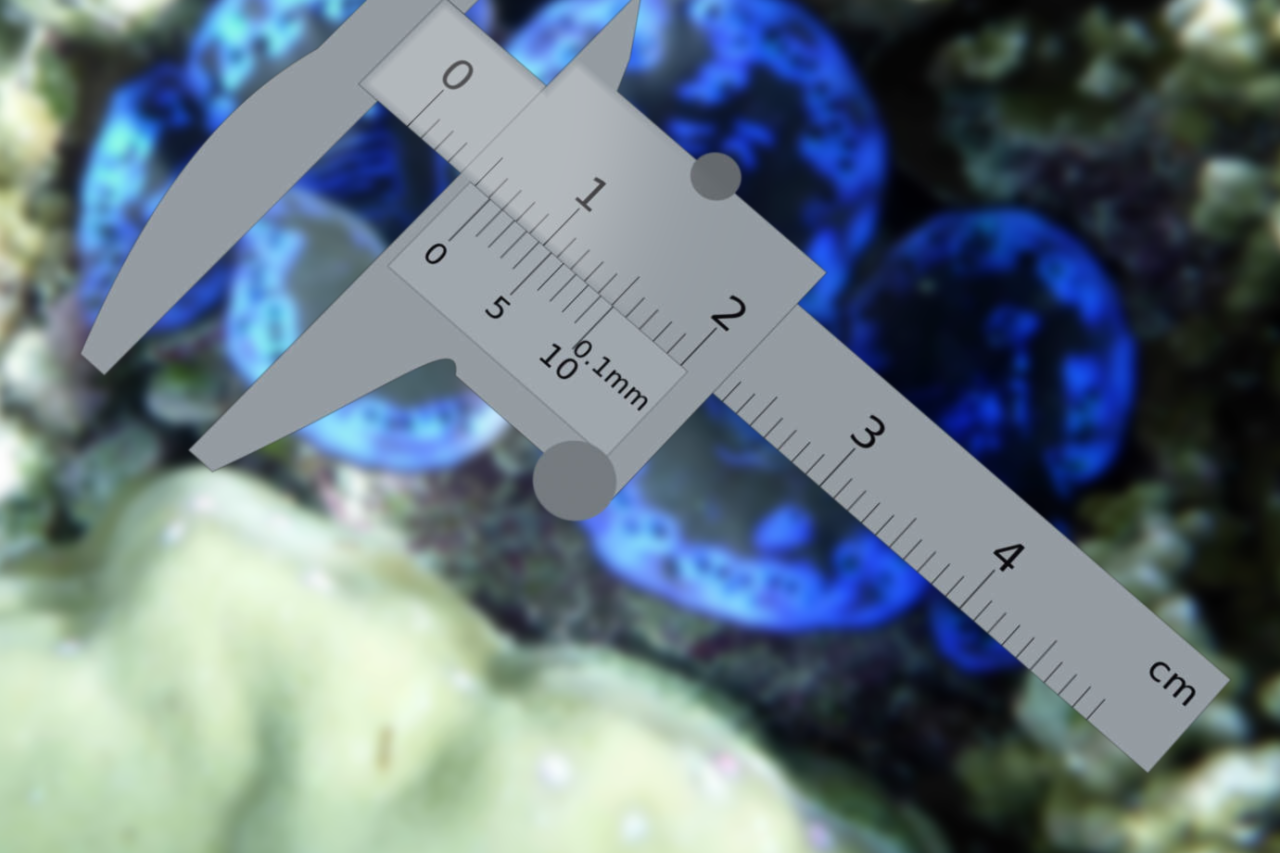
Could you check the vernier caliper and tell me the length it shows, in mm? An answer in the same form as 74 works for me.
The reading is 6.1
